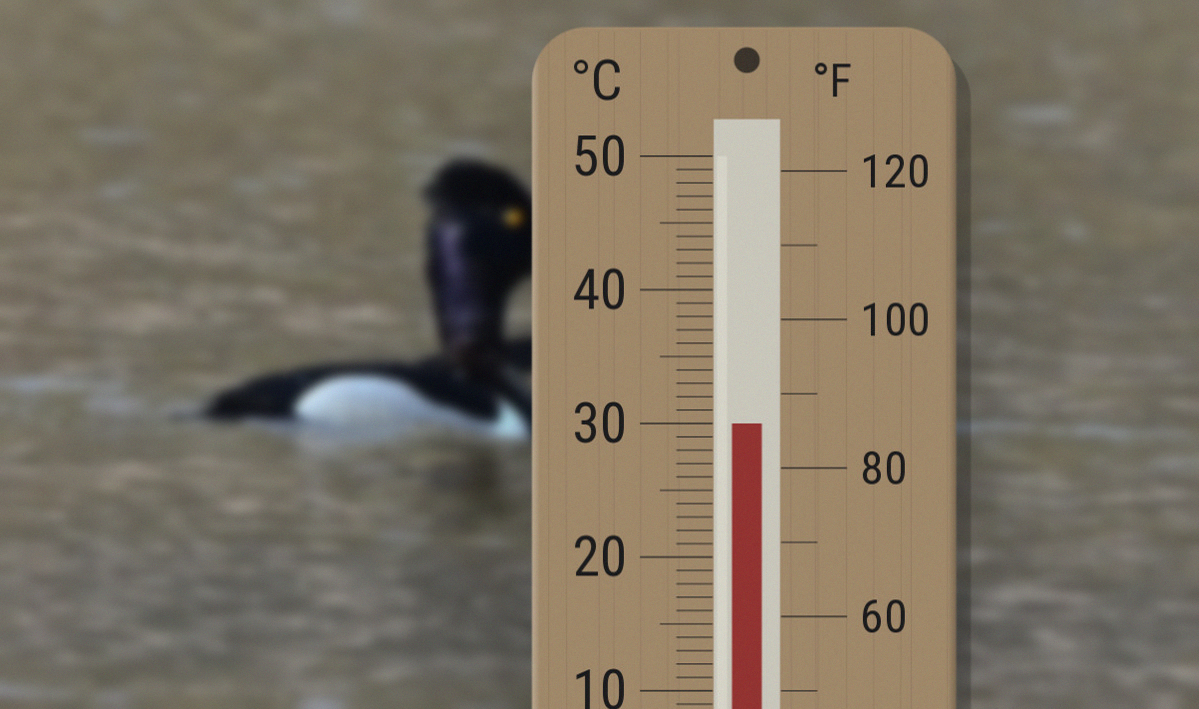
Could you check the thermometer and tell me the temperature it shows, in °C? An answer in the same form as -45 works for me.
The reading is 30
